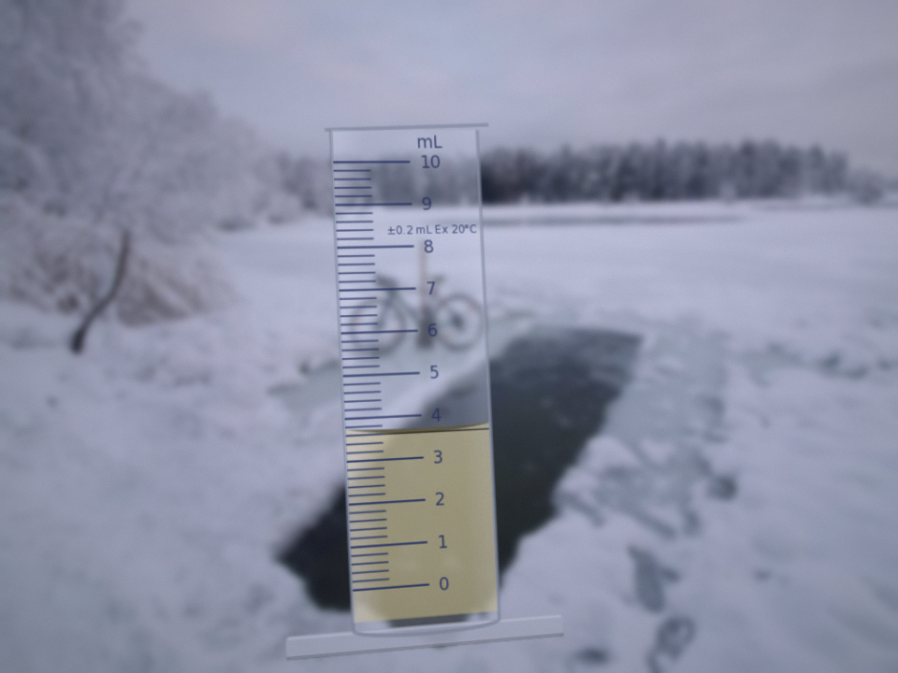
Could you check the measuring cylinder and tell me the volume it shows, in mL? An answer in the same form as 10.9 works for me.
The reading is 3.6
